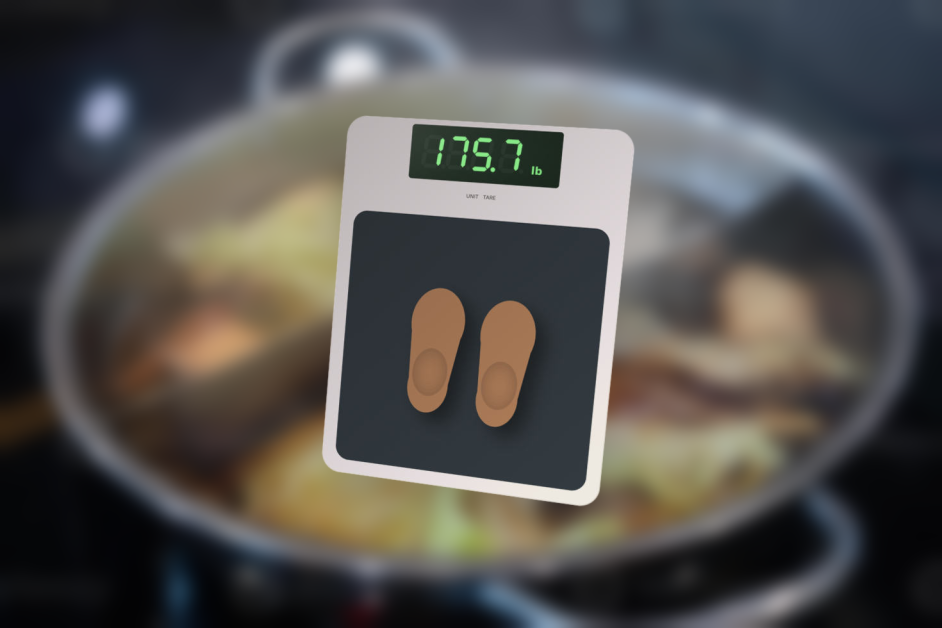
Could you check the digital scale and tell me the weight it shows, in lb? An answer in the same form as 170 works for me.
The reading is 175.7
